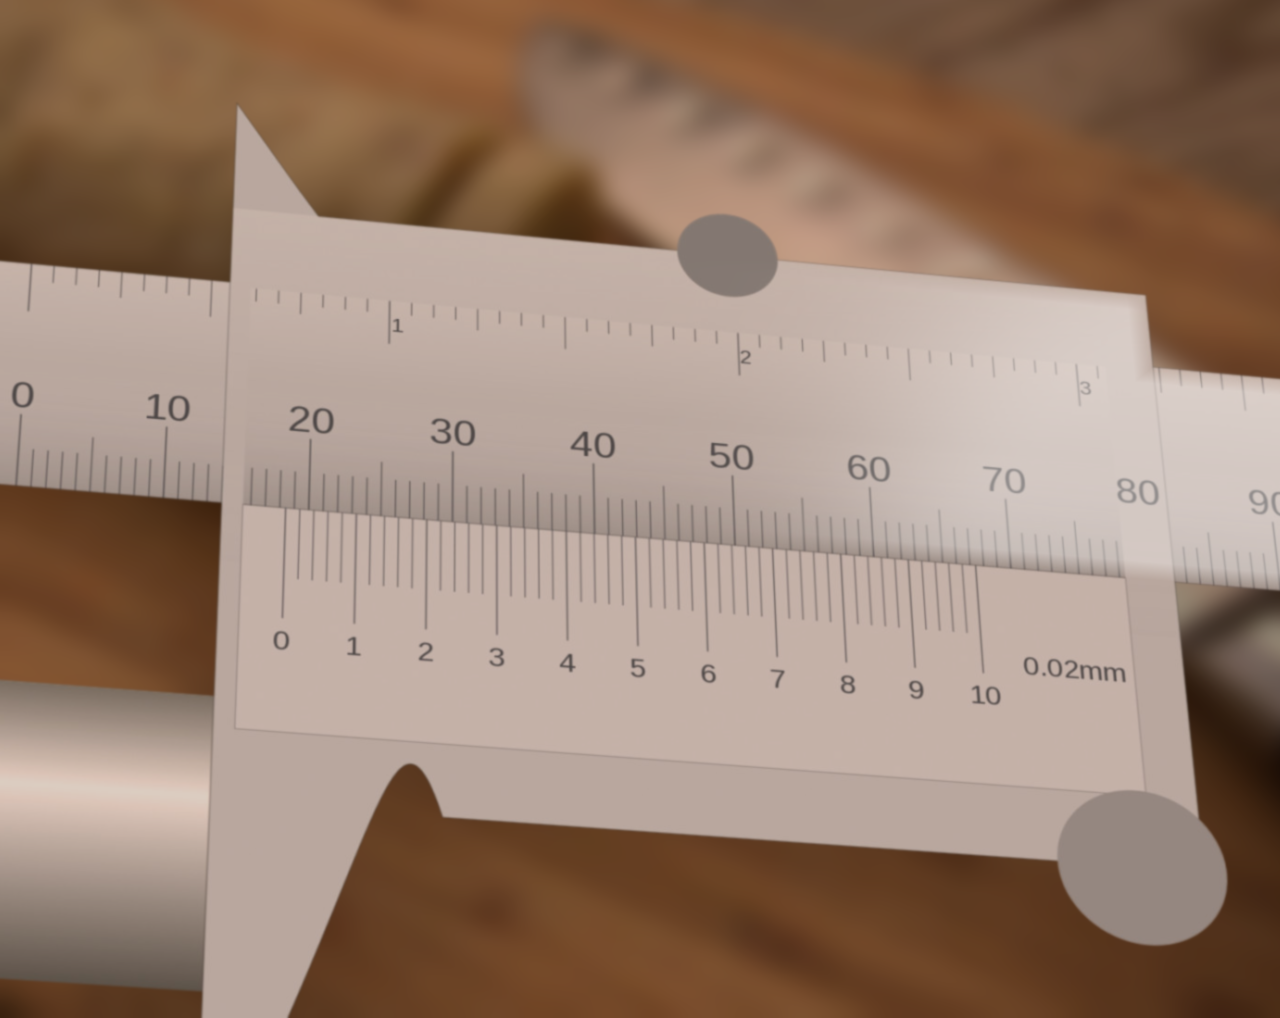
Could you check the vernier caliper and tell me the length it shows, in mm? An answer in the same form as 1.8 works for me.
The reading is 18.4
